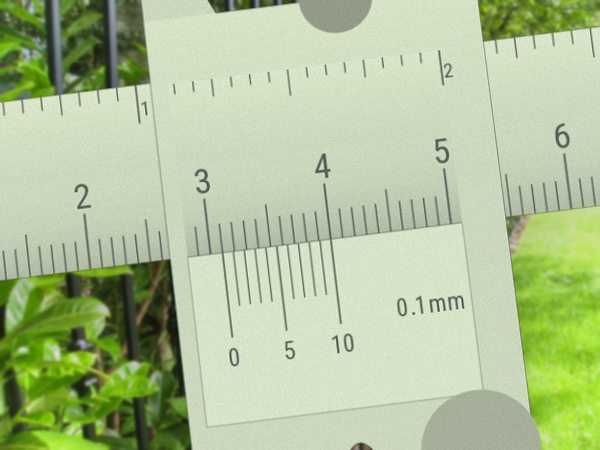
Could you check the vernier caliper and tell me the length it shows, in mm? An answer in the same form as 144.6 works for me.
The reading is 31.0
